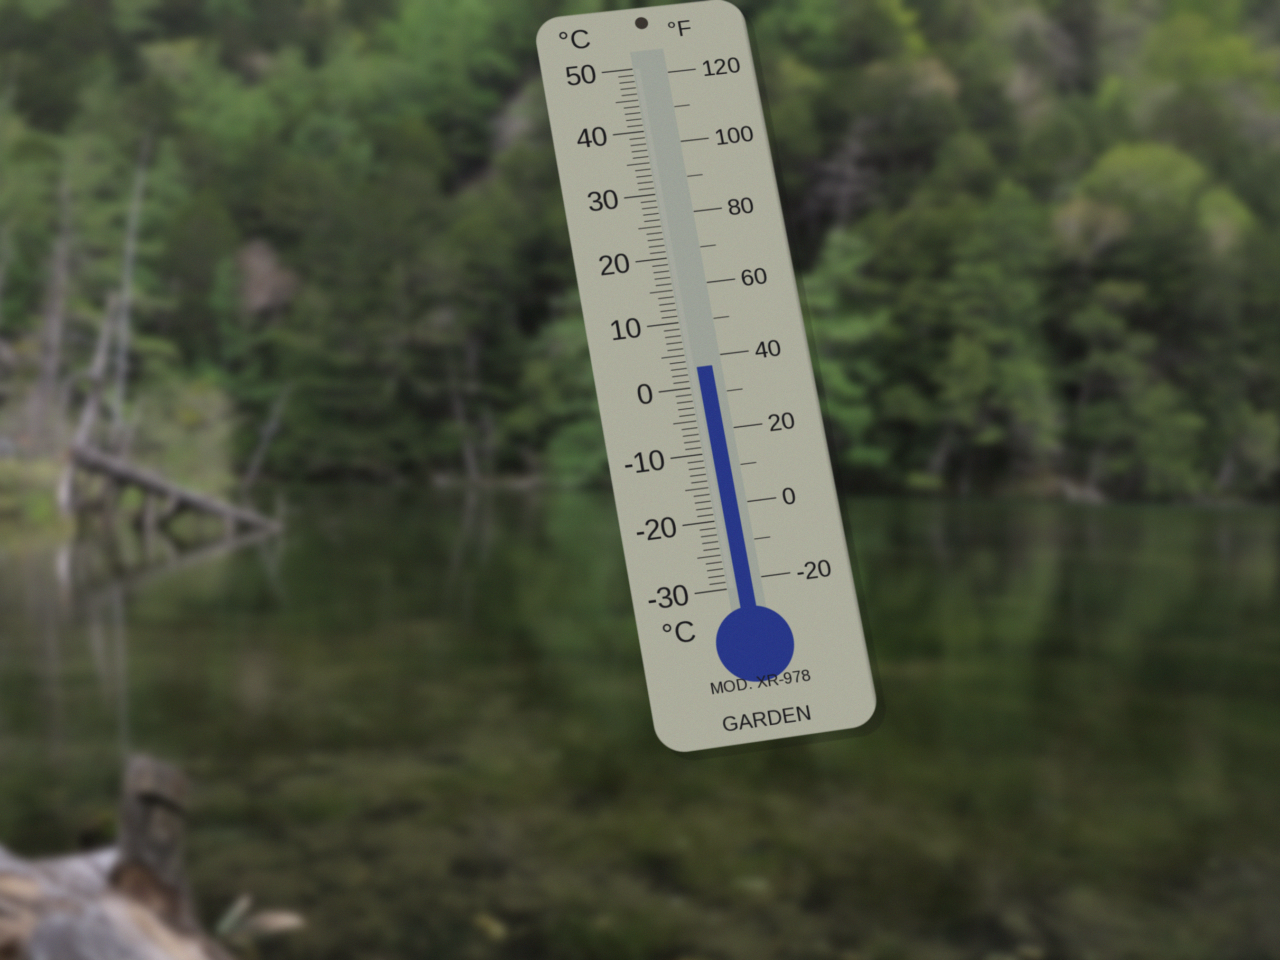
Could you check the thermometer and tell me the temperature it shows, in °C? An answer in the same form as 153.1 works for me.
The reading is 3
